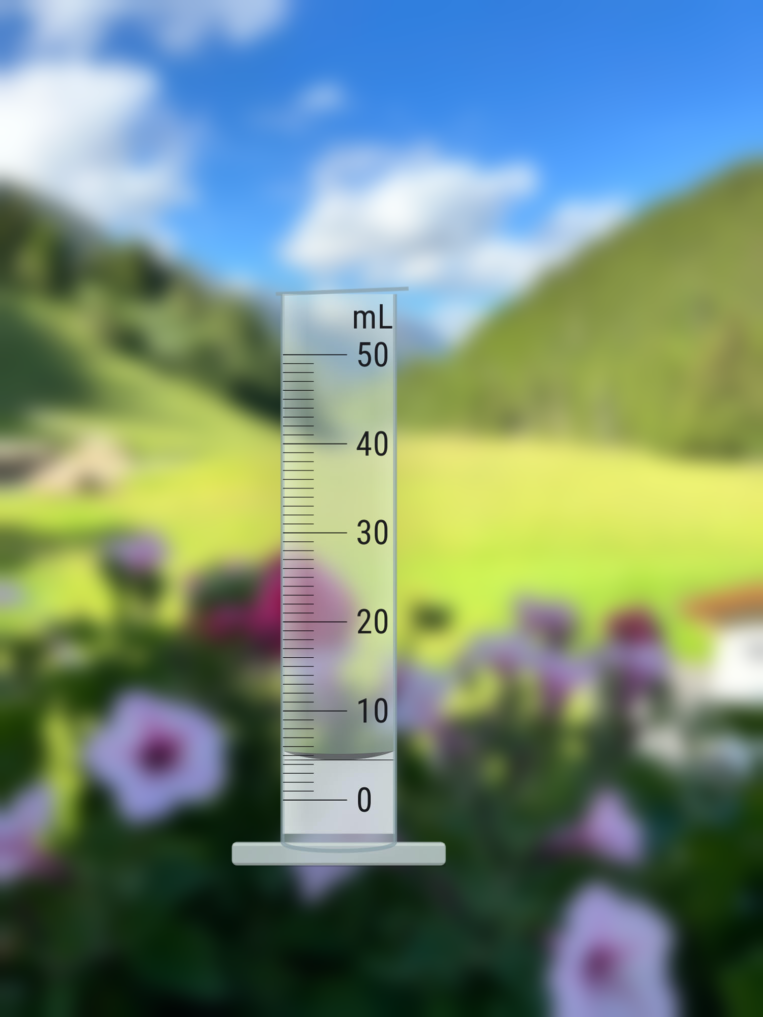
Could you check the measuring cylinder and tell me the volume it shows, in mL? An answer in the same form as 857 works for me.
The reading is 4.5
